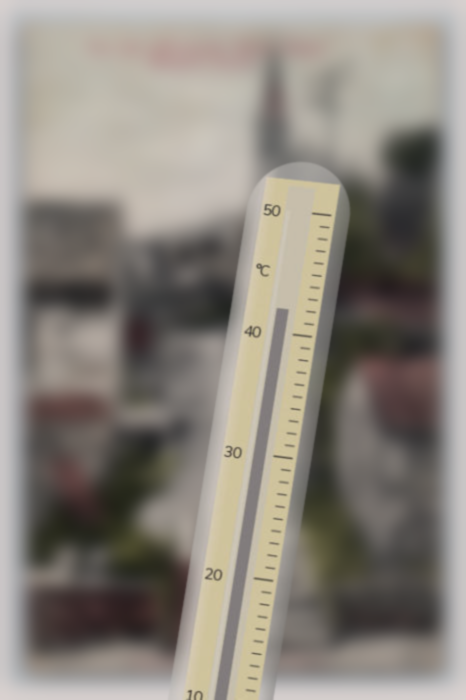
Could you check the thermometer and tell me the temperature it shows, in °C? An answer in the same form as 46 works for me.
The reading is 42
